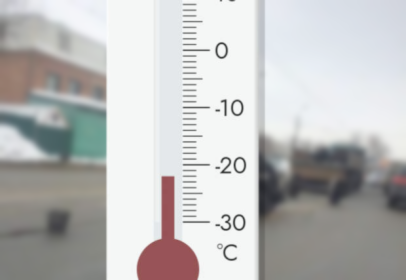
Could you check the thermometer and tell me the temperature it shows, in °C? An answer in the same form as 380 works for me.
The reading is -22
